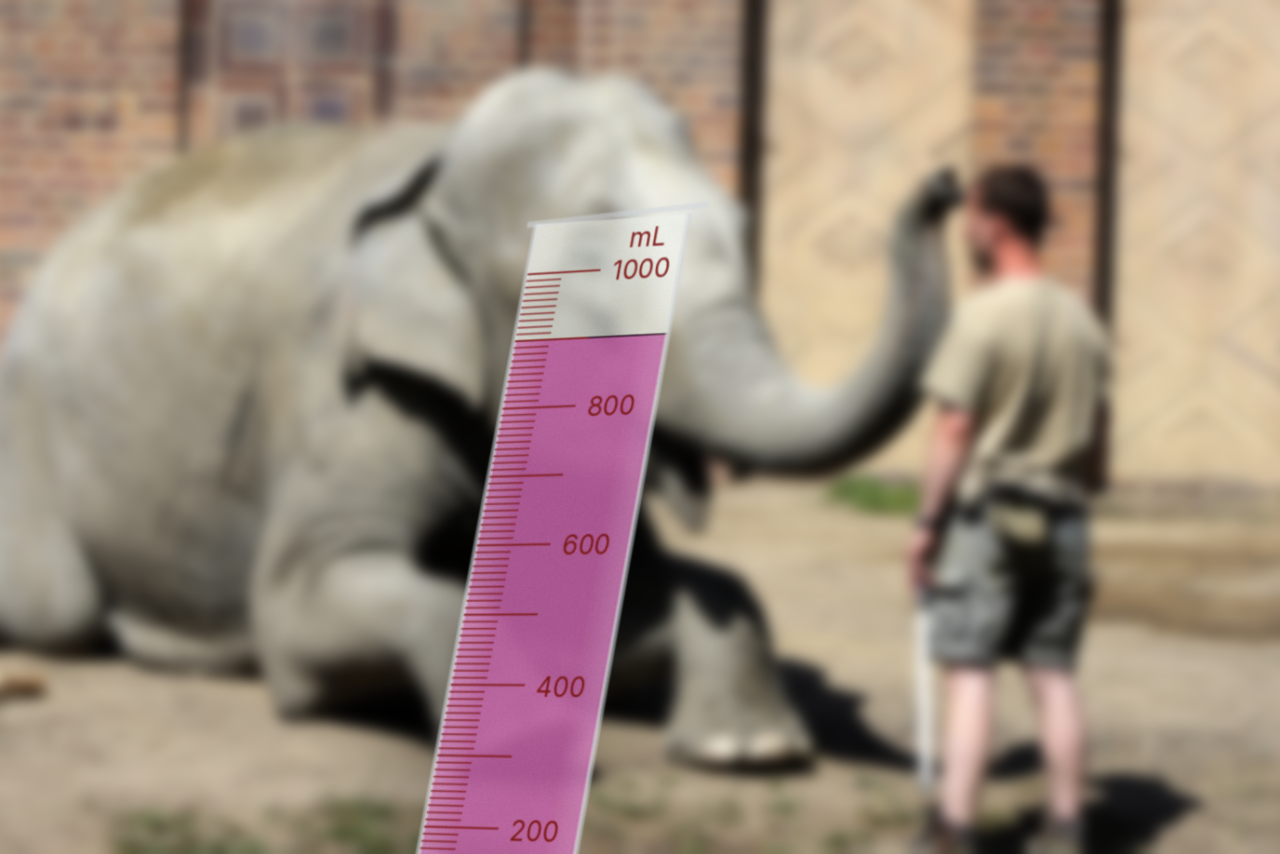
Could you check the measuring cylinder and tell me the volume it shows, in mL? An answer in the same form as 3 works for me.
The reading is 900
